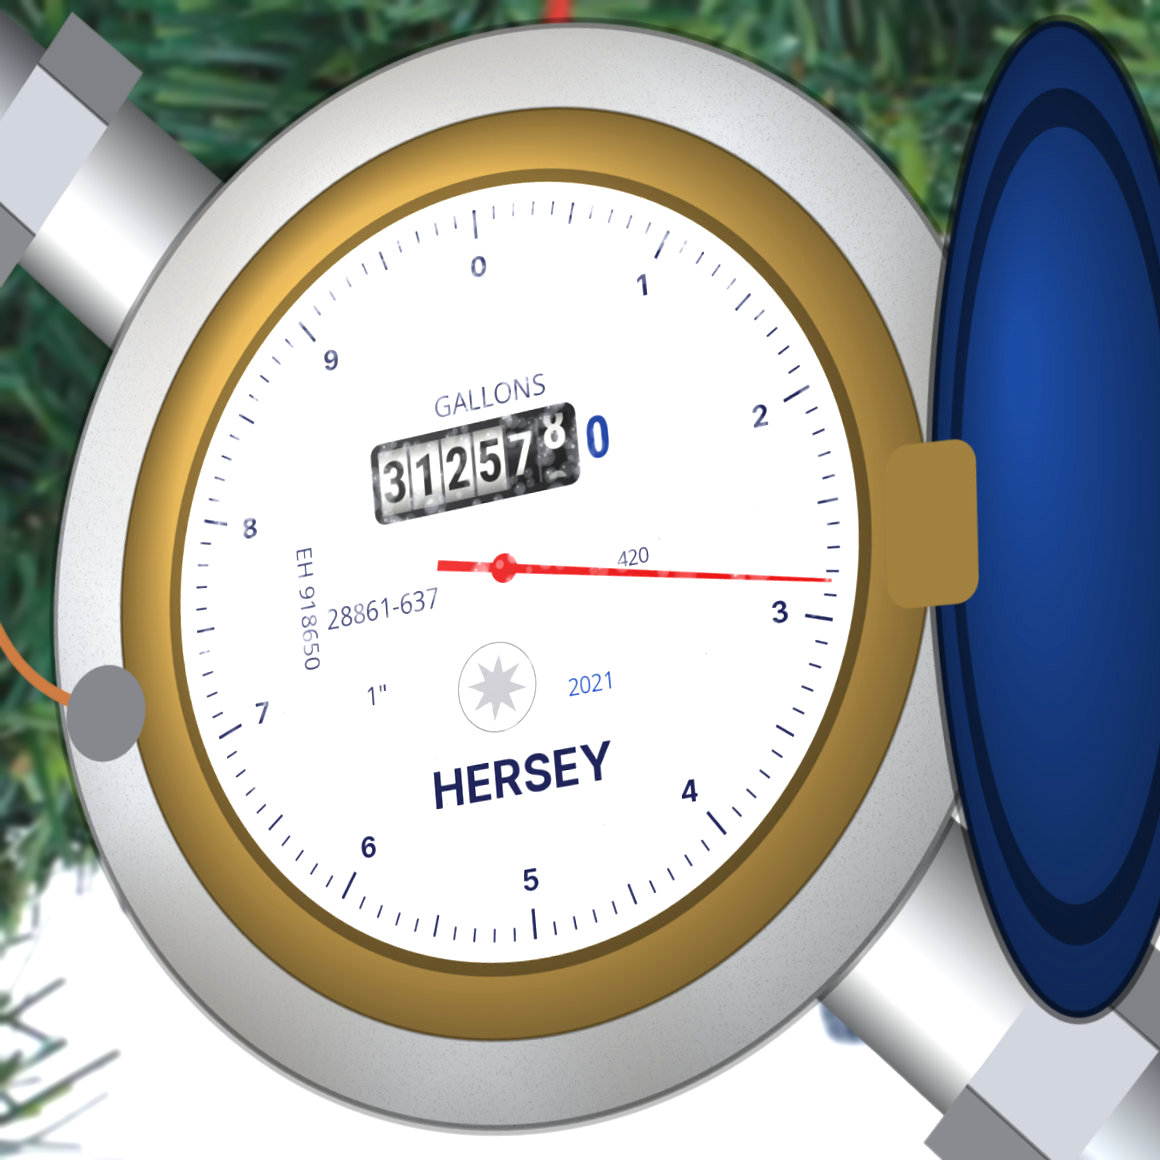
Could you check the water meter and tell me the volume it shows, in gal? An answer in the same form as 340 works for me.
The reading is 3125782.8
